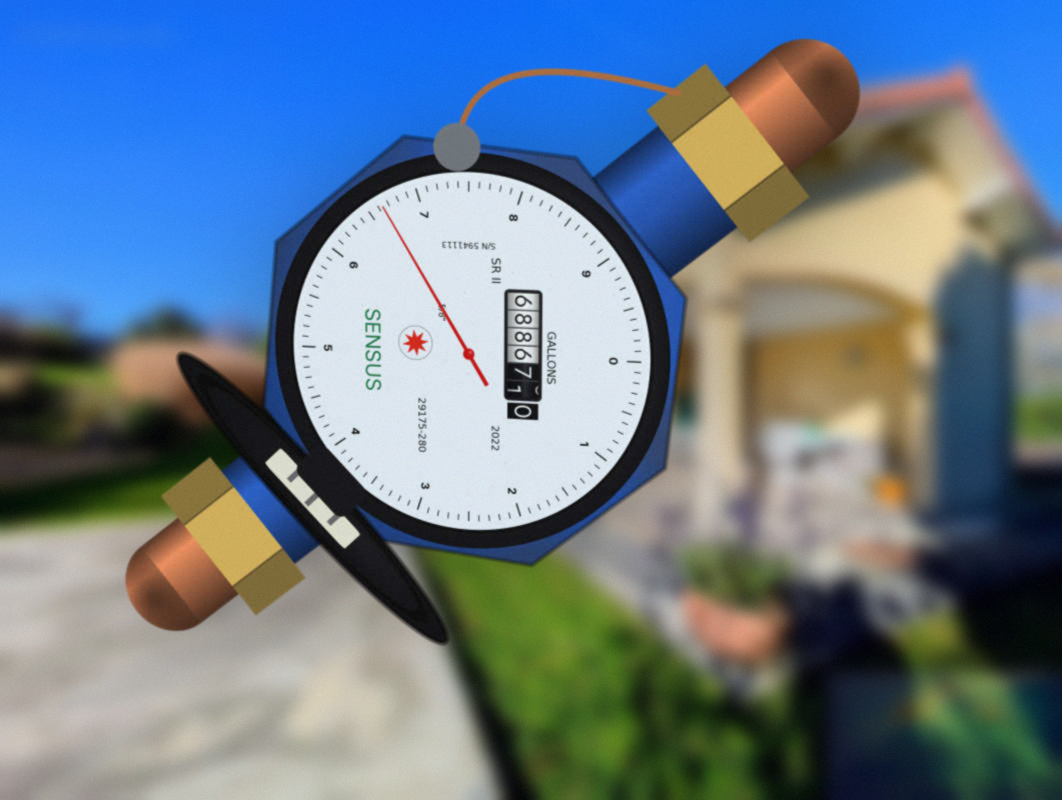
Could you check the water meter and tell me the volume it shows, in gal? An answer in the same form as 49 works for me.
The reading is 6886706.6
